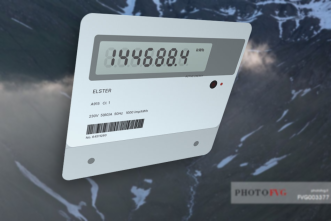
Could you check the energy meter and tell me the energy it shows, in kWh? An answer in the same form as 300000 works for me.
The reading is 144688.4
